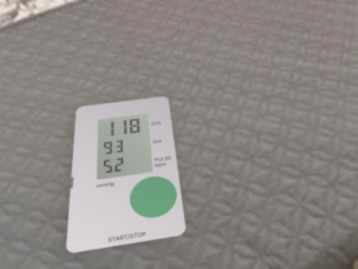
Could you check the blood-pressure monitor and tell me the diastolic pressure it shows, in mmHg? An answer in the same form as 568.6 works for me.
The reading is 93
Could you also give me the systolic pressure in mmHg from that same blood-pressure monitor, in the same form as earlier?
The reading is 118
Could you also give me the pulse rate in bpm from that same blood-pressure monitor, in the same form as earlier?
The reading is 52
